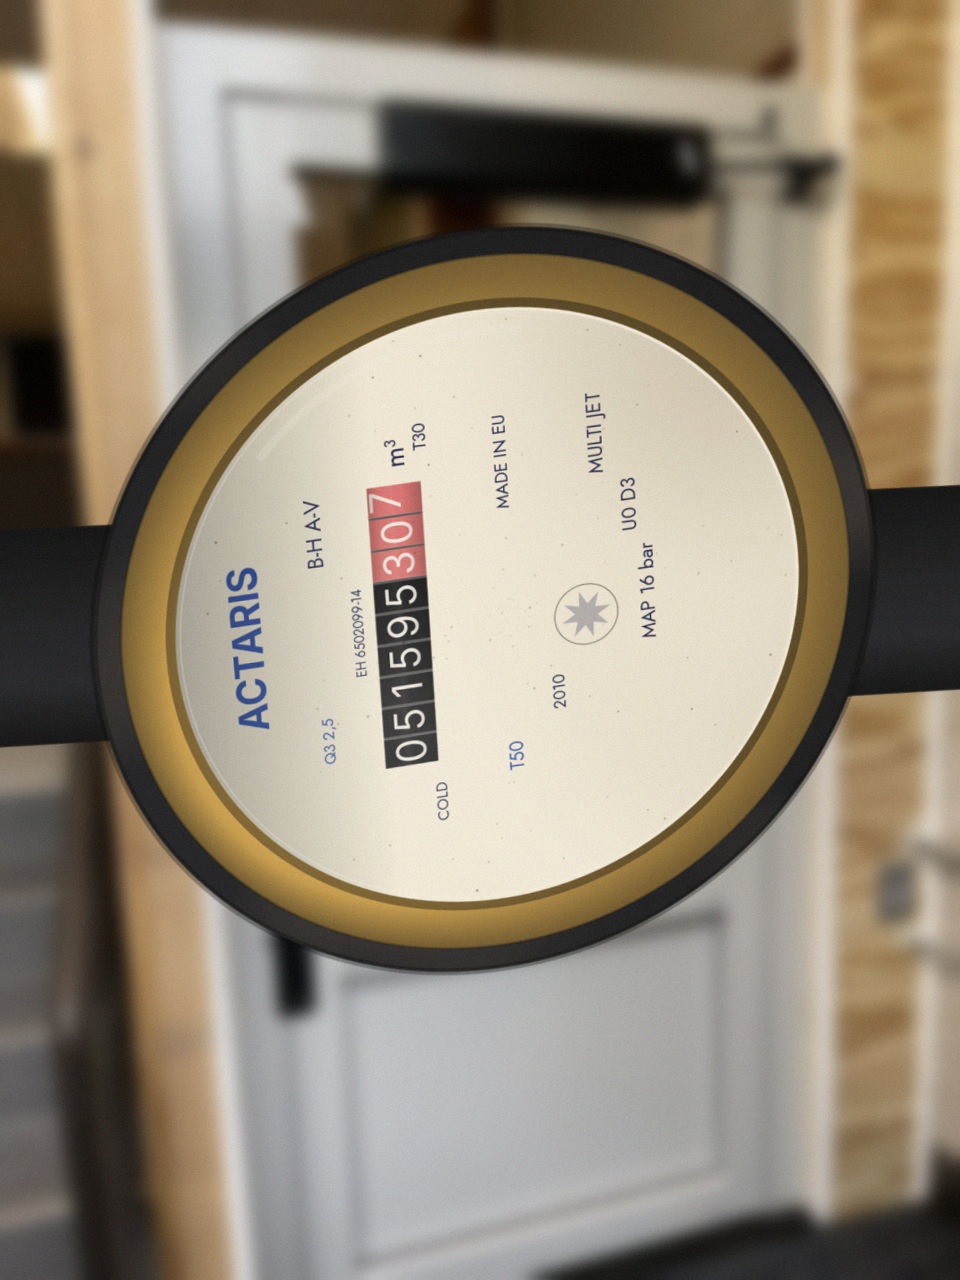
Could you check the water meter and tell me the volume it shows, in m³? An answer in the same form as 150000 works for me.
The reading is 51595.307
